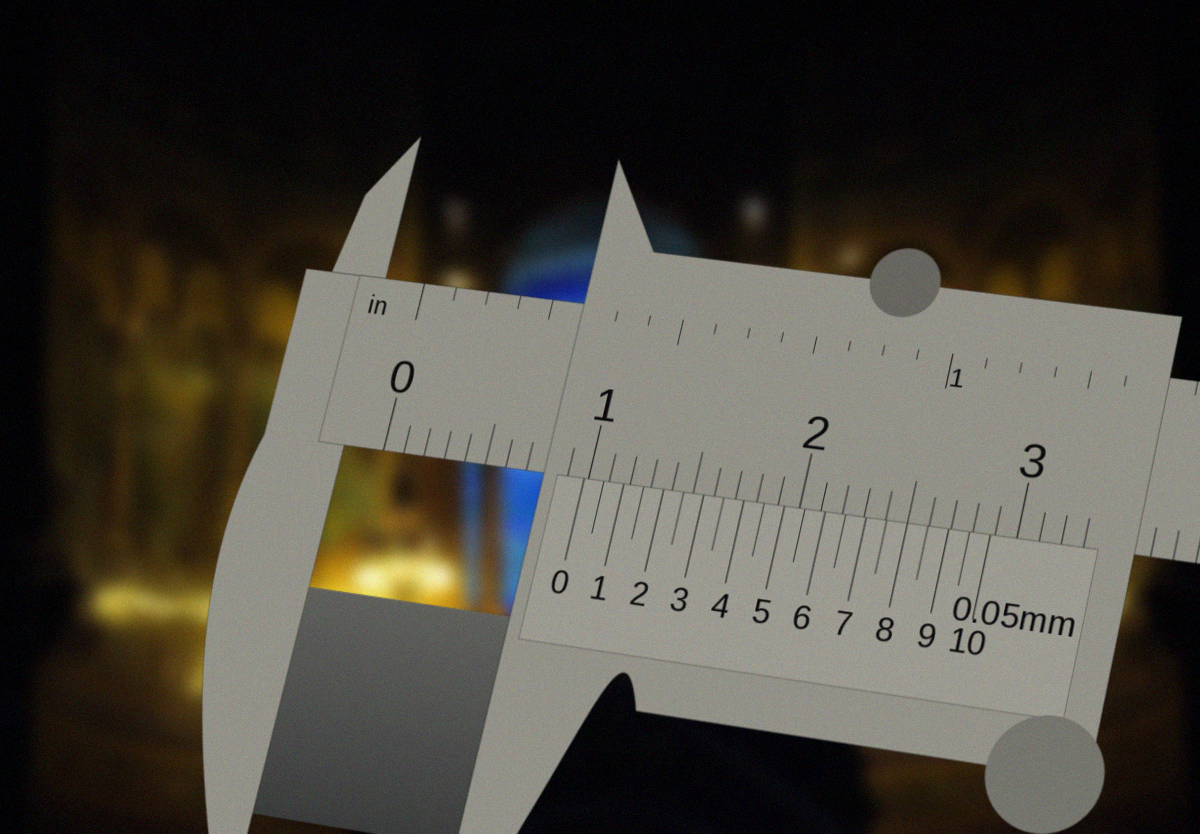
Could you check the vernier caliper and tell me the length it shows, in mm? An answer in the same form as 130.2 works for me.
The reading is 9.8
